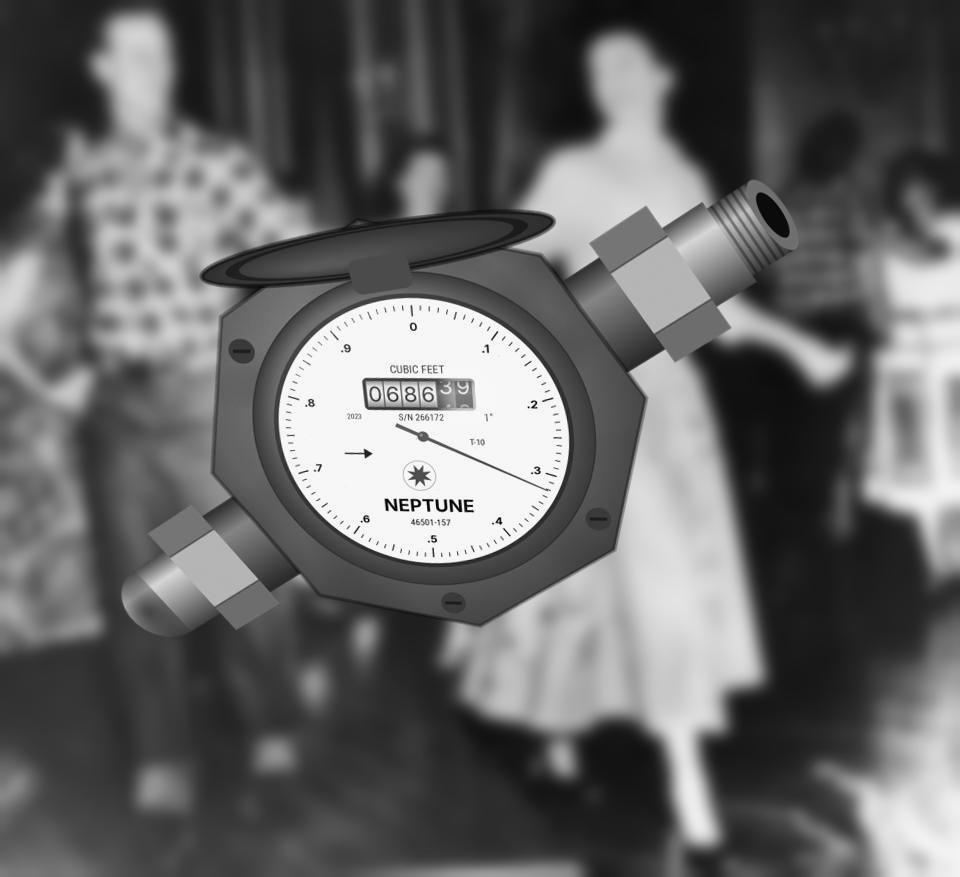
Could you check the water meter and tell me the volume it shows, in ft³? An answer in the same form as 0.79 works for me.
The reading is 68639.32
